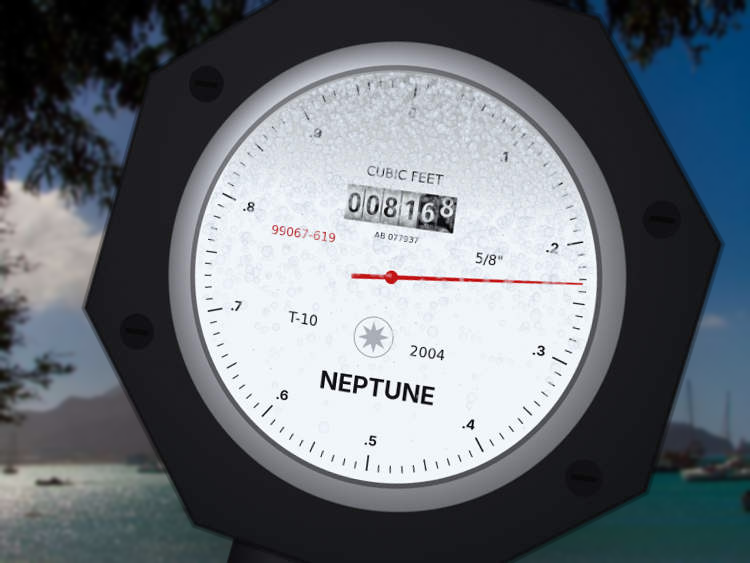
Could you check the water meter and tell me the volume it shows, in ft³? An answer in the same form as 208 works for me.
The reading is 8168.23
